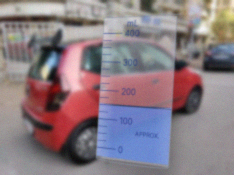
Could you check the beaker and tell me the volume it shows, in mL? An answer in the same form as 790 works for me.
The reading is 150
